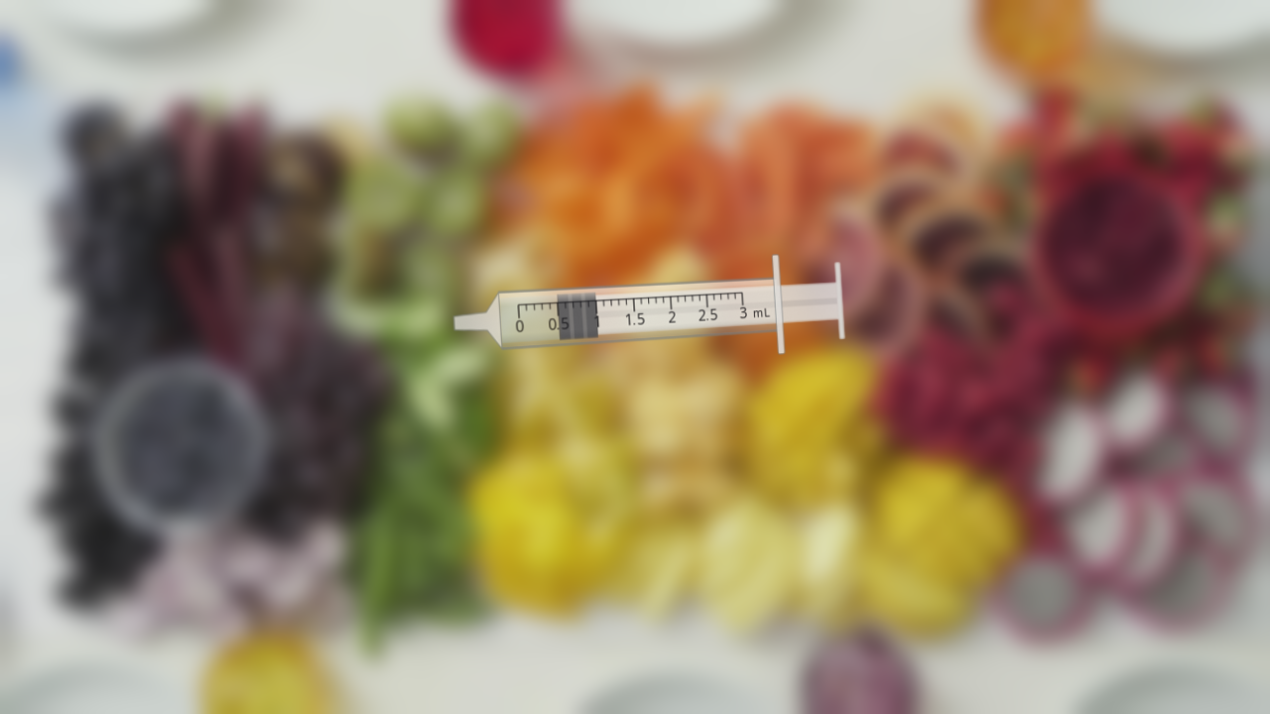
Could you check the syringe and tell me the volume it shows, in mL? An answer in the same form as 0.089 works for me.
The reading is 0.5
